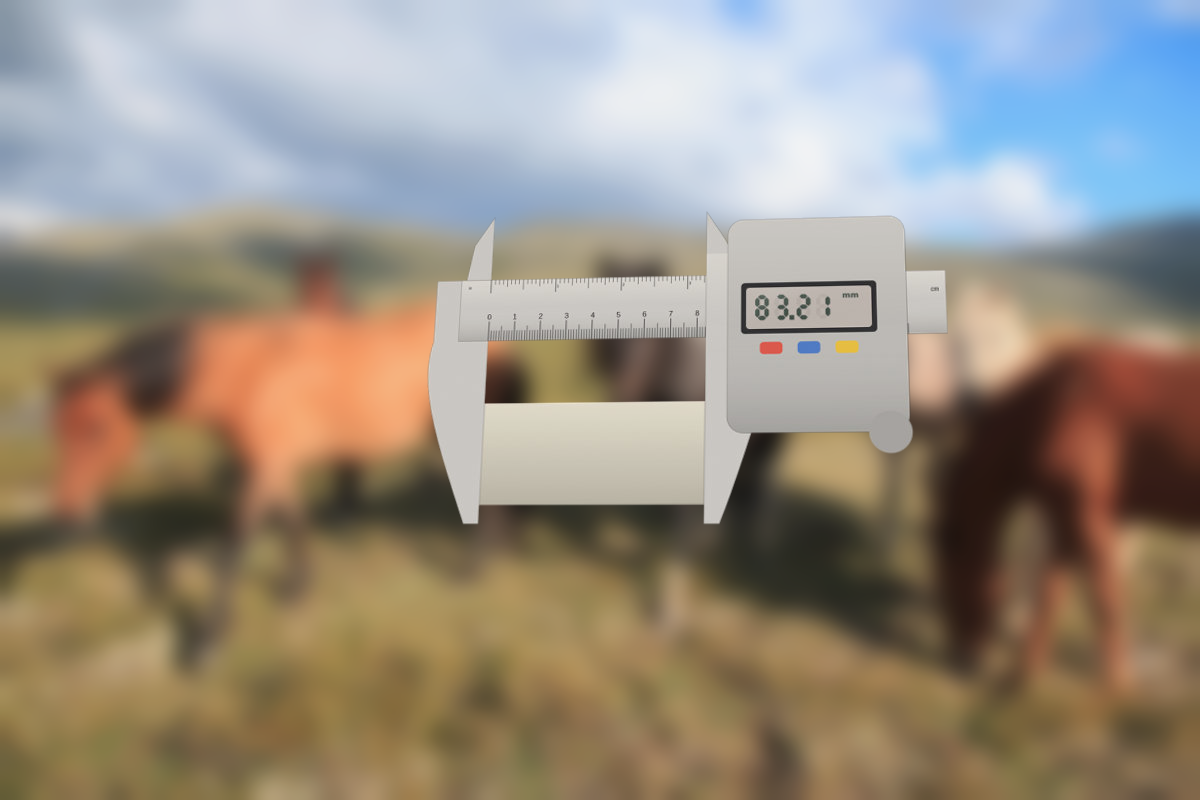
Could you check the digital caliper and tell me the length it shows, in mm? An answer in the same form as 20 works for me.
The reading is 83.21
